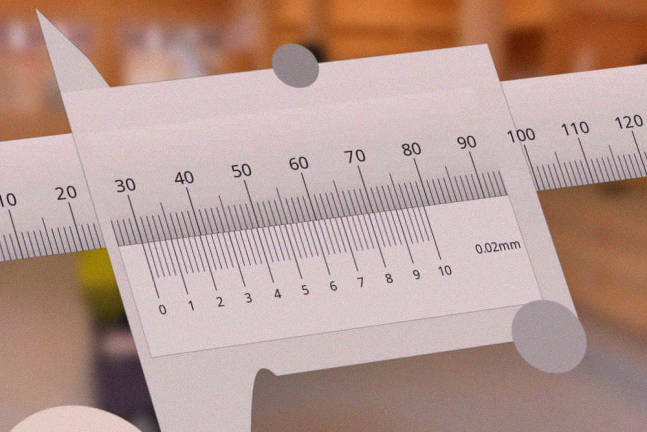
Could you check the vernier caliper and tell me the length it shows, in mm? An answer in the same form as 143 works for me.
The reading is 30.0
